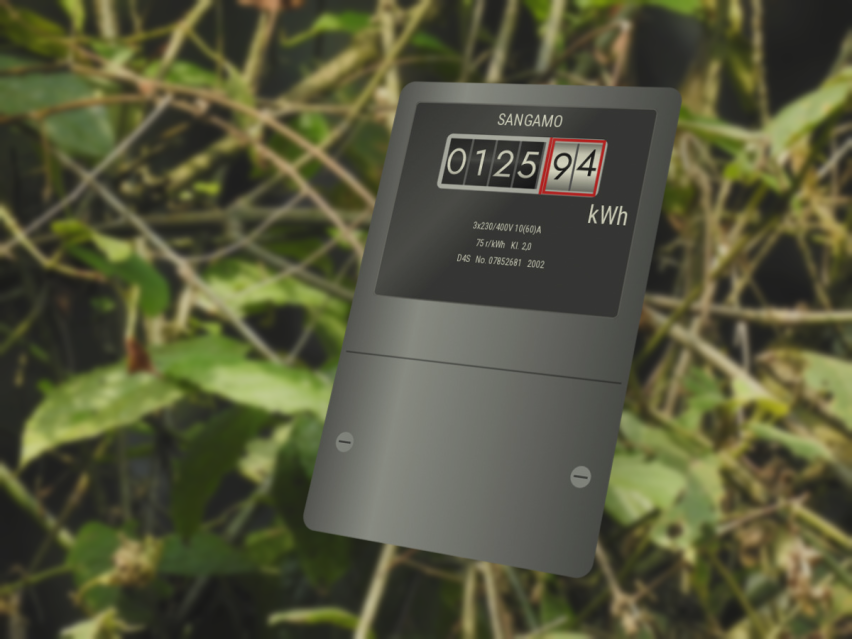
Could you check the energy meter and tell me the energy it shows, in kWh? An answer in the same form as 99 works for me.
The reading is 125.94
